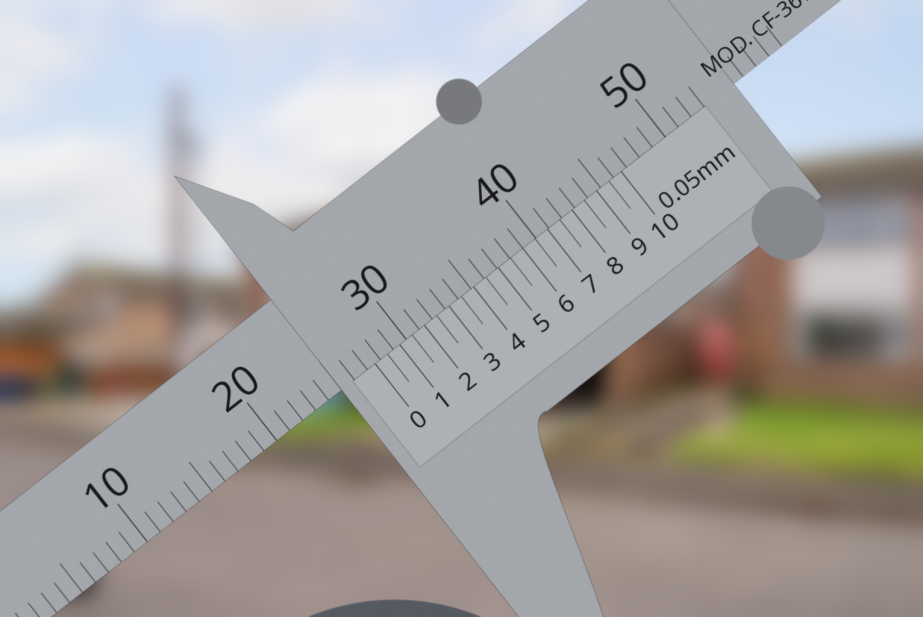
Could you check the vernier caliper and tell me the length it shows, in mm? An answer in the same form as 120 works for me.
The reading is 27.6
